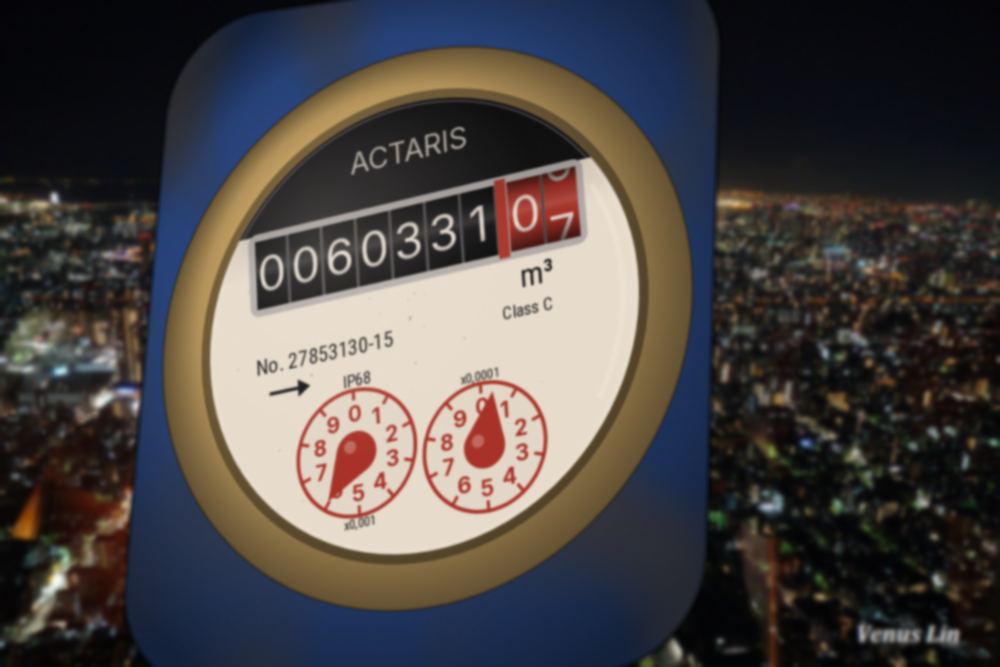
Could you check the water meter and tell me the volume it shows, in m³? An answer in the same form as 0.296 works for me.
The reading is 60331.0660
